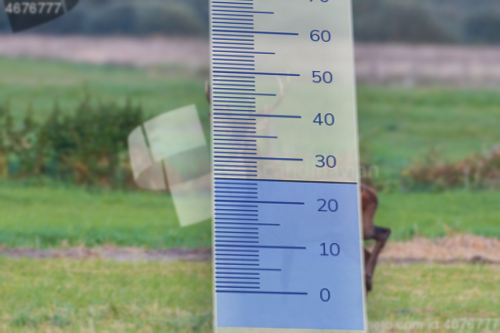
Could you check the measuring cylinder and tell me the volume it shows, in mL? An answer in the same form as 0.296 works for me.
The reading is 25
